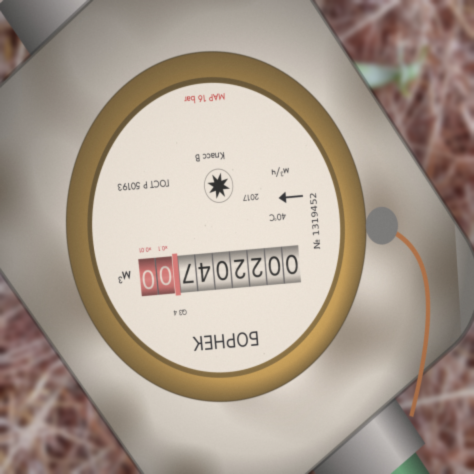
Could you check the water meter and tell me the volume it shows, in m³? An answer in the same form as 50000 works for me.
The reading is 22047.00
